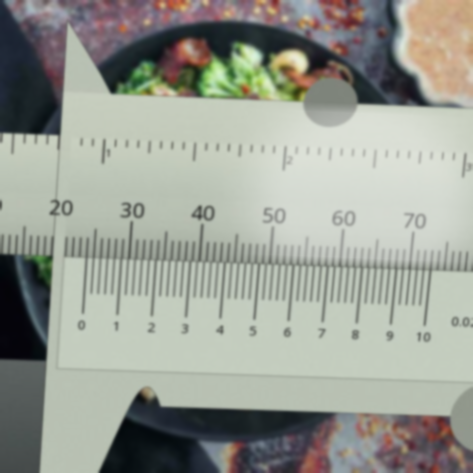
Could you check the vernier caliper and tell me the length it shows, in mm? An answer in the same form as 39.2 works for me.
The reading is 24.0
